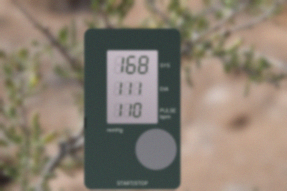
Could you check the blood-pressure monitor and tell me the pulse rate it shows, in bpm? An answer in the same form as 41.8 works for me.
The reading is 110
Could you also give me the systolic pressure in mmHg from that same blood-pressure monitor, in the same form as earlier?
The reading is 168
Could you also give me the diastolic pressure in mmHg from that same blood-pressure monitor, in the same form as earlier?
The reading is 111
